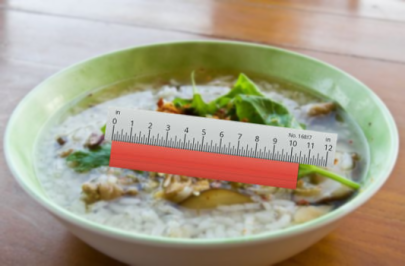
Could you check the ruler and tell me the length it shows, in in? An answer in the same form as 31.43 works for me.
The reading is 10.5
